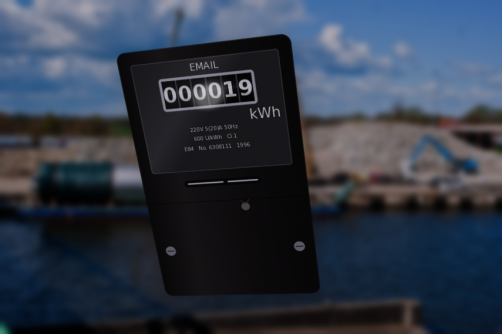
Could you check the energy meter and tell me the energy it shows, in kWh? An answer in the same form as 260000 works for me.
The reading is 19
